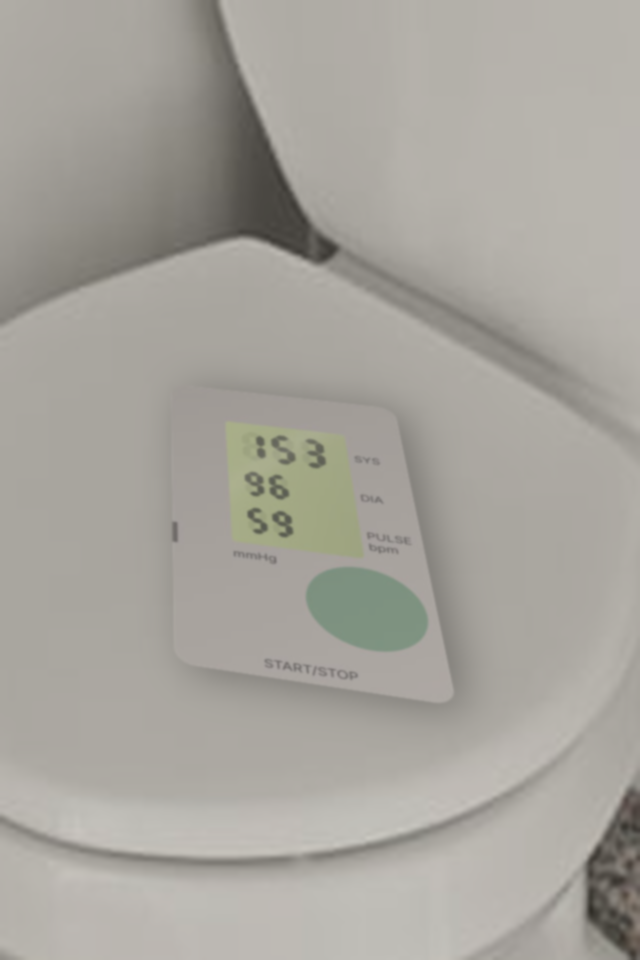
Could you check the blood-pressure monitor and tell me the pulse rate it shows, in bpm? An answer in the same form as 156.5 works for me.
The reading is 59
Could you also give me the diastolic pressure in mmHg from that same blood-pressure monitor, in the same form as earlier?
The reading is 96
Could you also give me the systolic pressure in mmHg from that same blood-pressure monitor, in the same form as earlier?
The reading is 153
